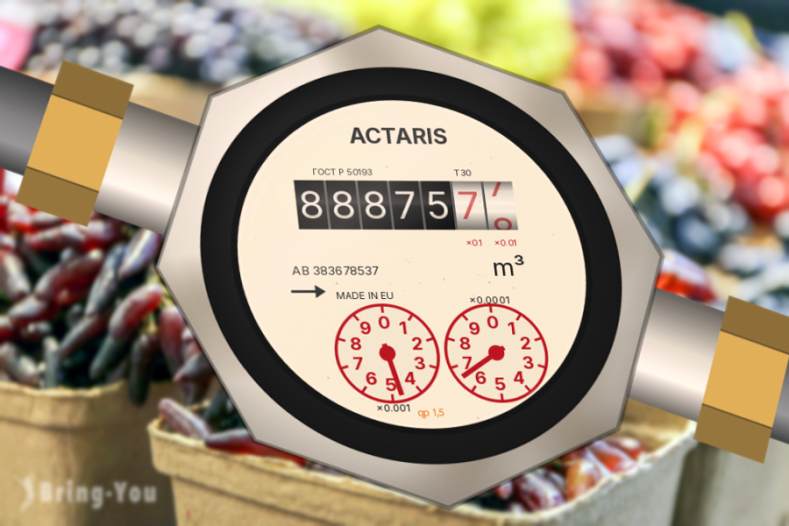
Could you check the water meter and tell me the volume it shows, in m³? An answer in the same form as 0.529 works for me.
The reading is 88875.7746
